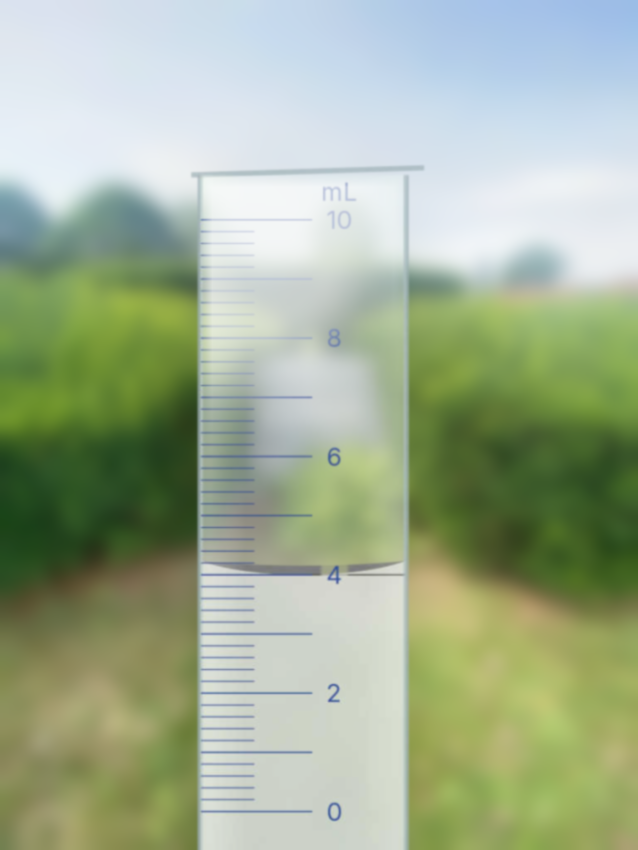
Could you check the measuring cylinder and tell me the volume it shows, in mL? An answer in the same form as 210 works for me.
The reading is 4
